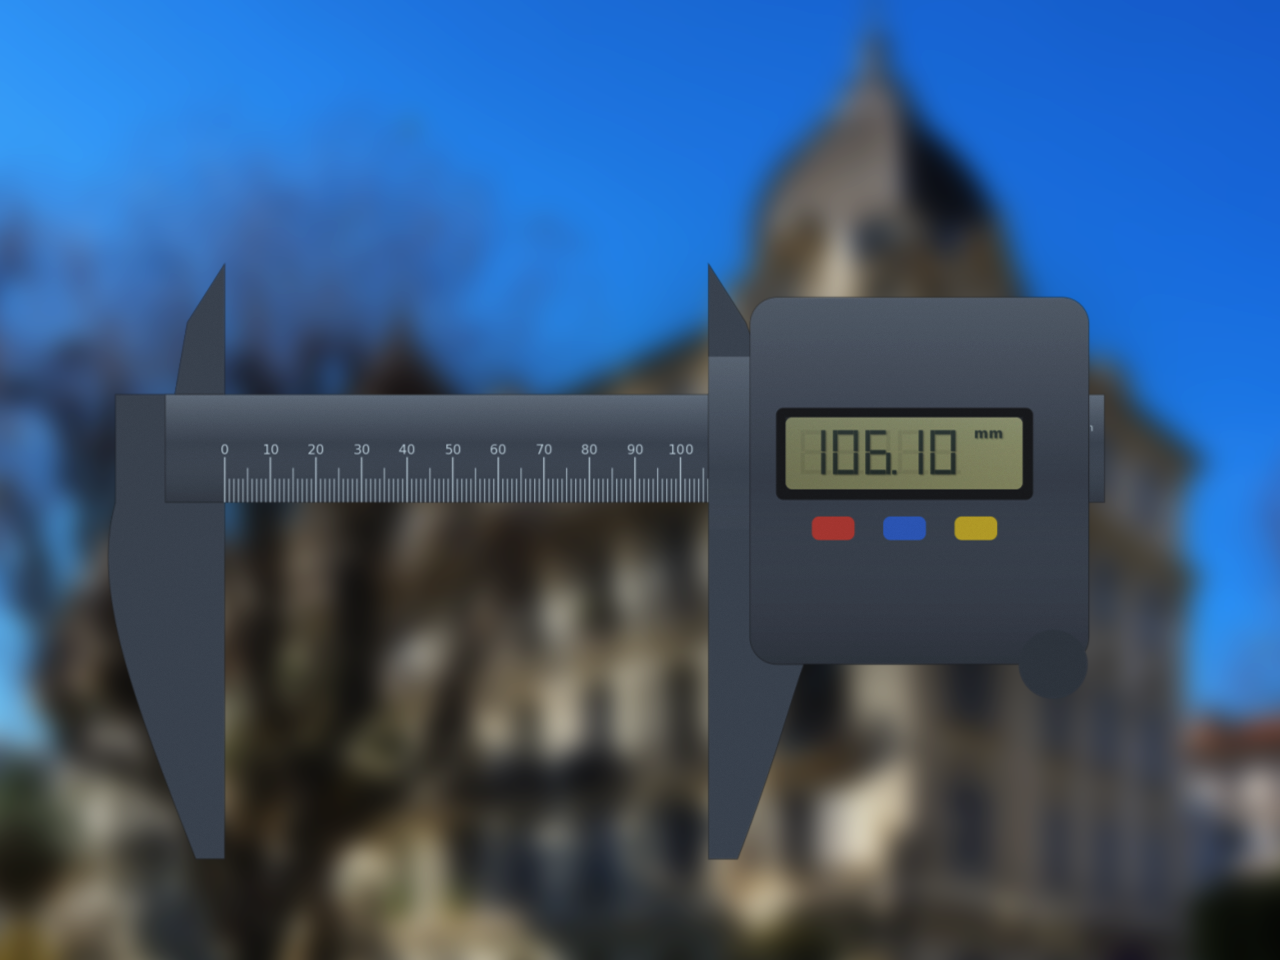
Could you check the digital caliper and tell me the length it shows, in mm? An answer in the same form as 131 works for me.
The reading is 106.10
